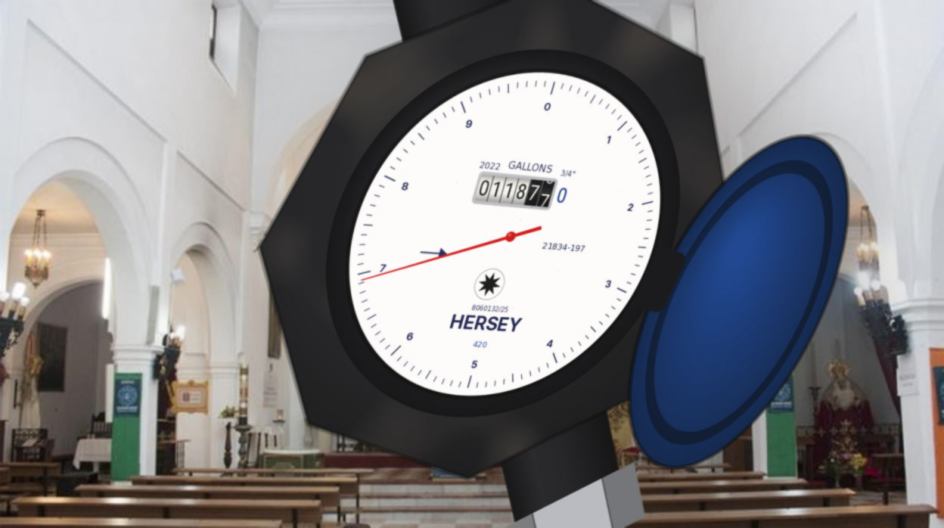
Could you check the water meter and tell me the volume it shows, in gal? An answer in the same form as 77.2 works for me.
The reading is 118766.9
